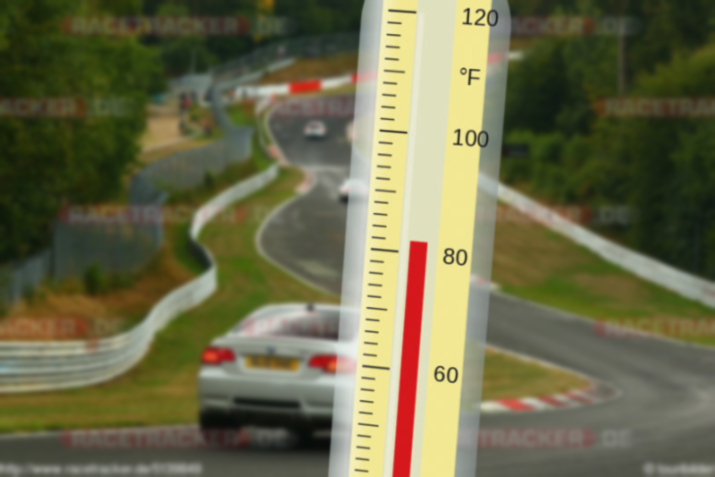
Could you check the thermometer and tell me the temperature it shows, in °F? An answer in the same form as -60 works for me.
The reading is 82
